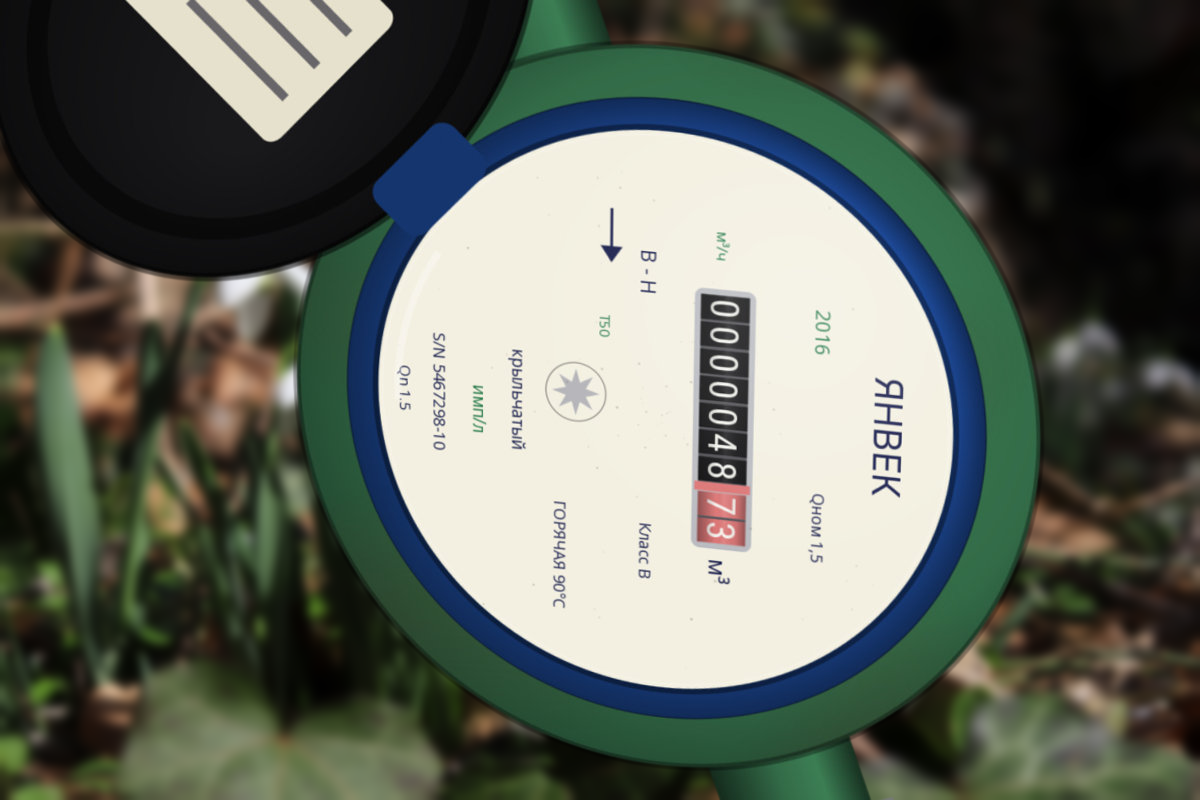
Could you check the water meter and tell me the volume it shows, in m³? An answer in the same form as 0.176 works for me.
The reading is 48.73
